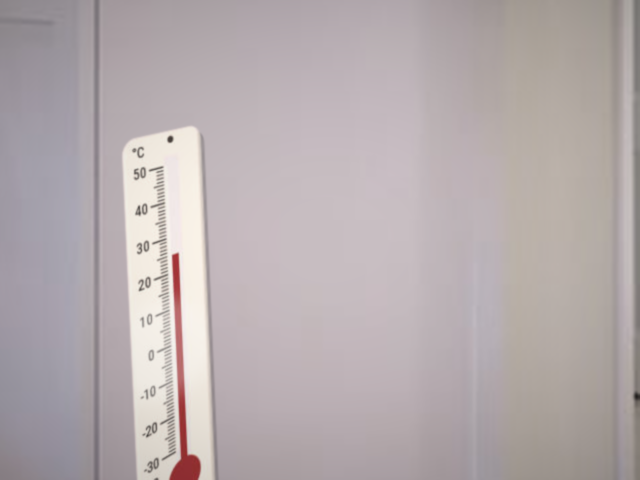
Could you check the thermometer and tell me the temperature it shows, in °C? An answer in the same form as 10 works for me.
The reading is 25
